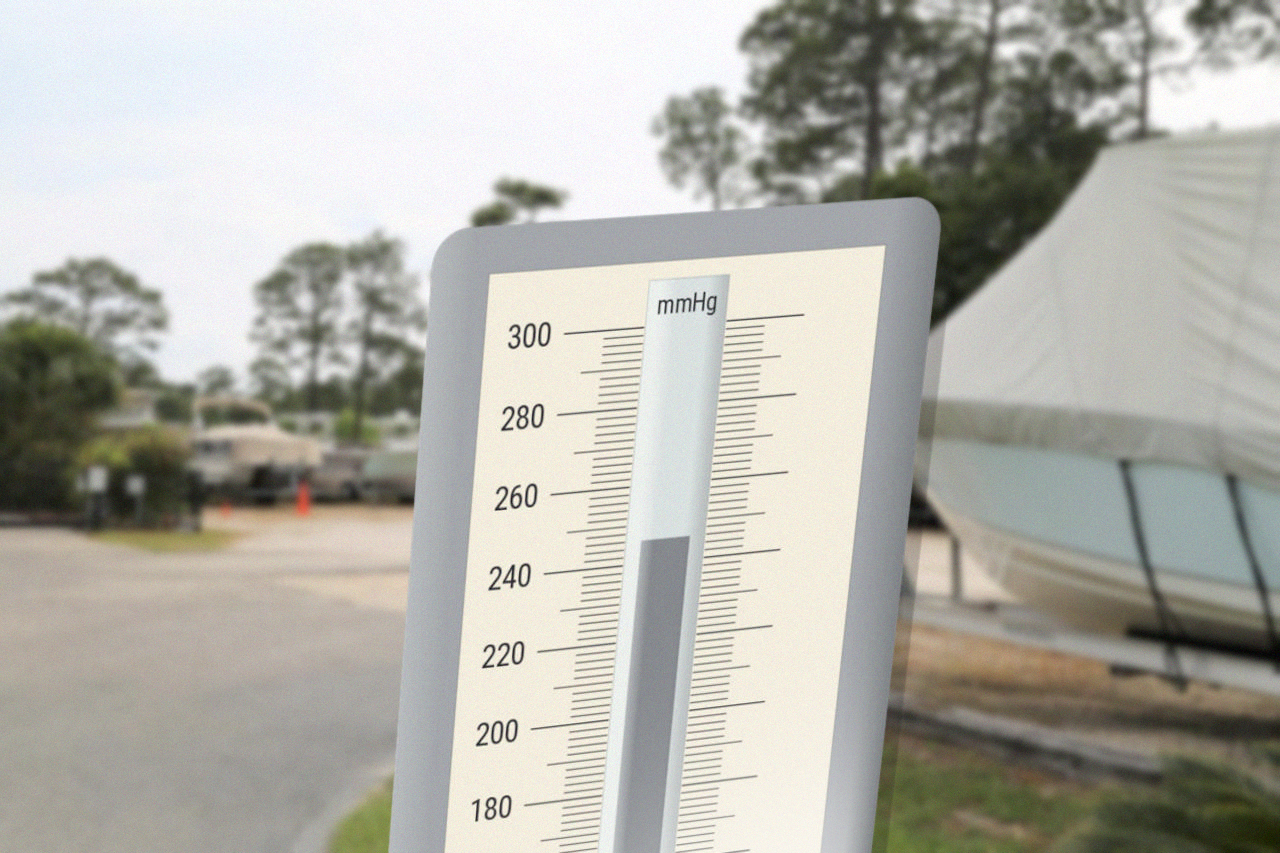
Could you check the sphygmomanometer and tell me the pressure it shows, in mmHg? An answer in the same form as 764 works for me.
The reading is 246
